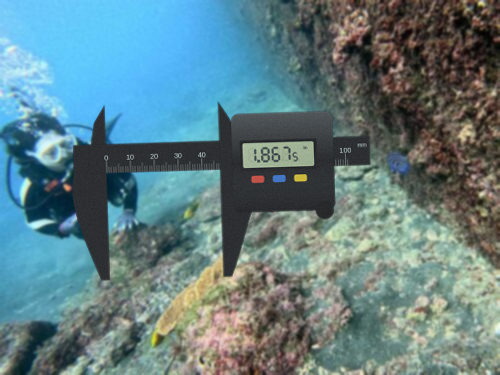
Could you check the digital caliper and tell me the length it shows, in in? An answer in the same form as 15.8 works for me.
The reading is 1.8675
